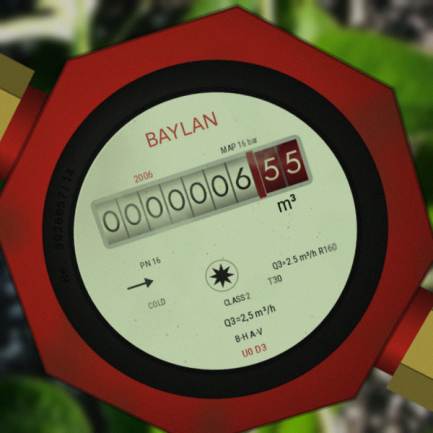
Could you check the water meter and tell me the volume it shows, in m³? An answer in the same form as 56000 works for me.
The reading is 6.55
